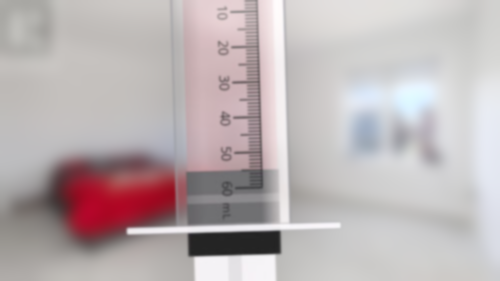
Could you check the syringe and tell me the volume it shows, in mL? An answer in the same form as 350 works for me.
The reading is 55
